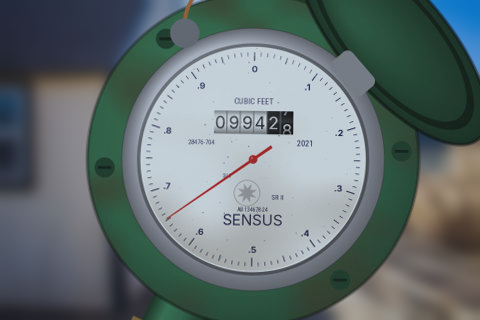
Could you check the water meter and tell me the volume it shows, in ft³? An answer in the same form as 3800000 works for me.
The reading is 99427.65
